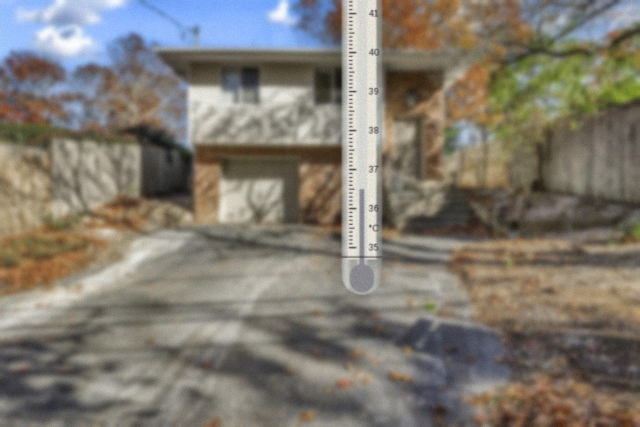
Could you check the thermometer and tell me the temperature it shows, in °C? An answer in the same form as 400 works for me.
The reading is 36.5
